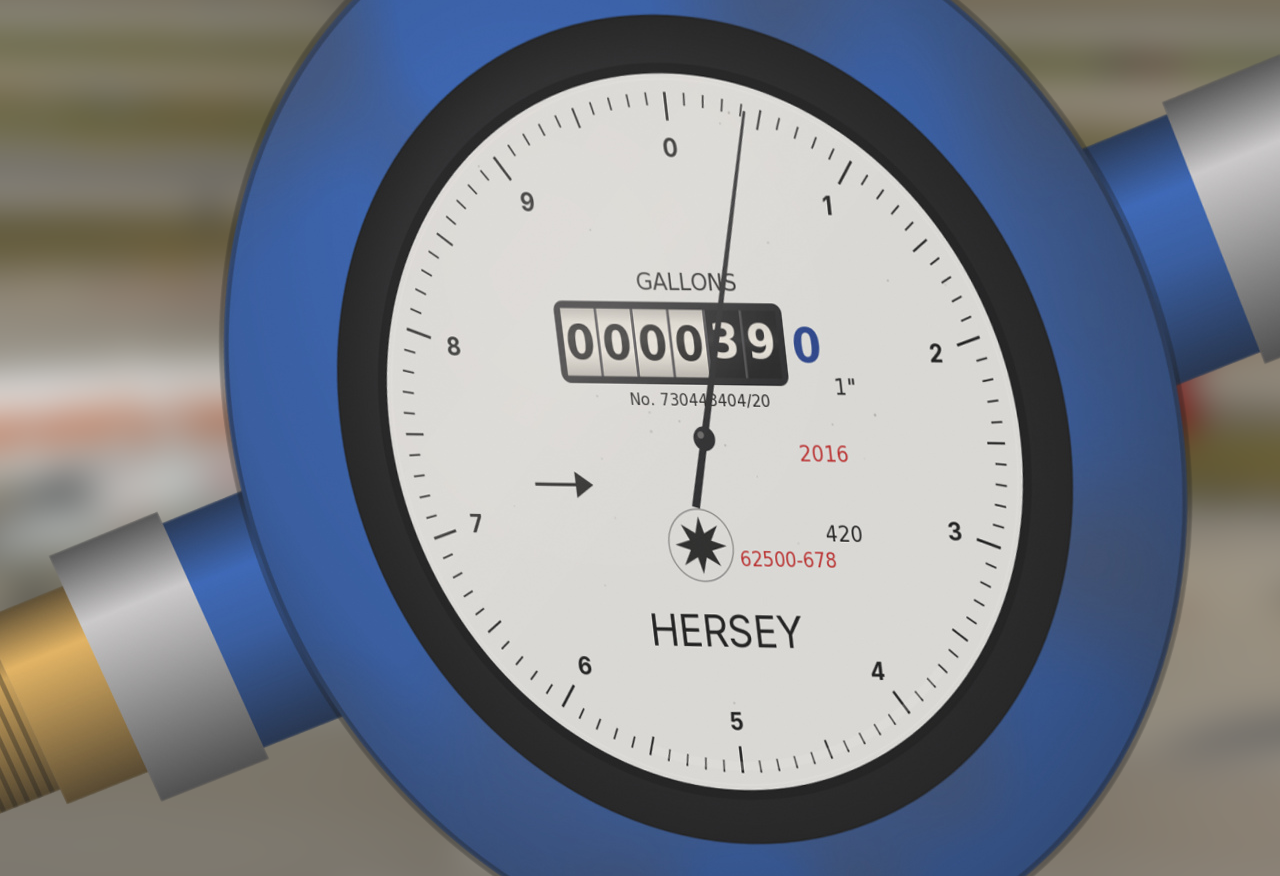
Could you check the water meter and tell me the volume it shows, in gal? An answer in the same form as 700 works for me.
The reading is 390.4
